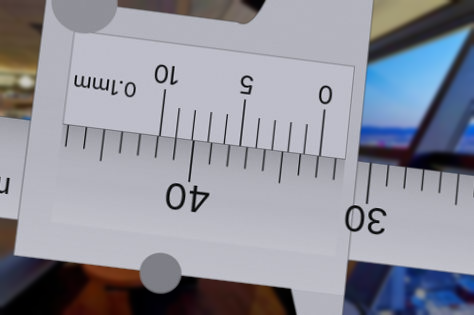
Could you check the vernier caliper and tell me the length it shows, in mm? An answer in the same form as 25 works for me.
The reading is 32.9
